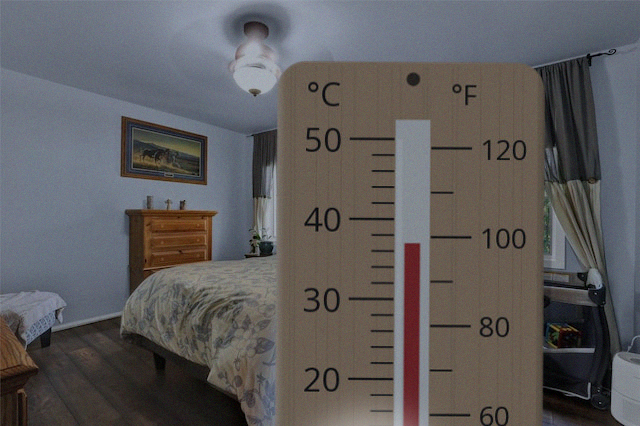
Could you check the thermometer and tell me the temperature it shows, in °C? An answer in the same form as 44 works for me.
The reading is 37
